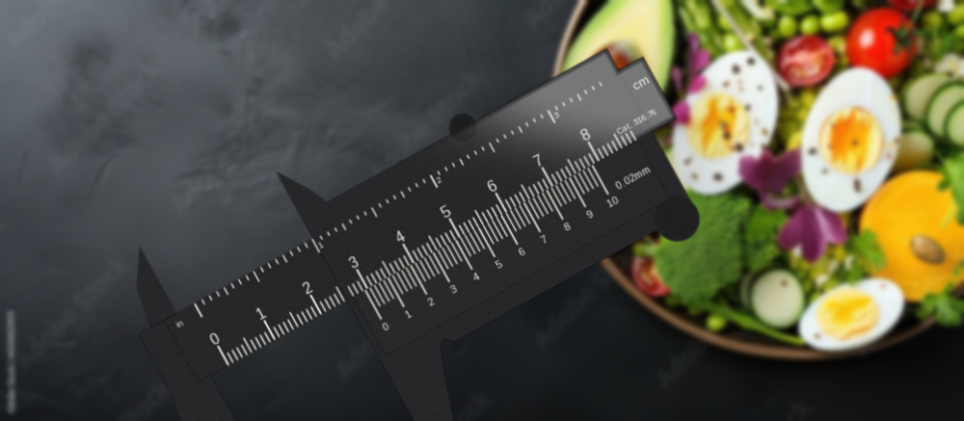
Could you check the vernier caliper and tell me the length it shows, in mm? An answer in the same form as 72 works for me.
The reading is 29.5
